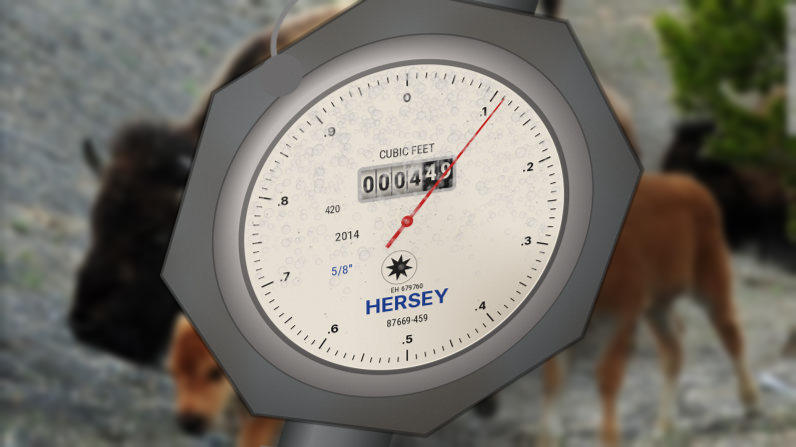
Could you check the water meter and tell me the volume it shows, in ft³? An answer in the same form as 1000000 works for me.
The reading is 449.11
